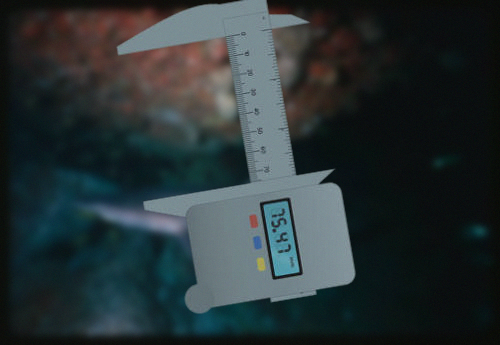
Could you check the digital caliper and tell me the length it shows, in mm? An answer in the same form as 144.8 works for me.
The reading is 75.47
